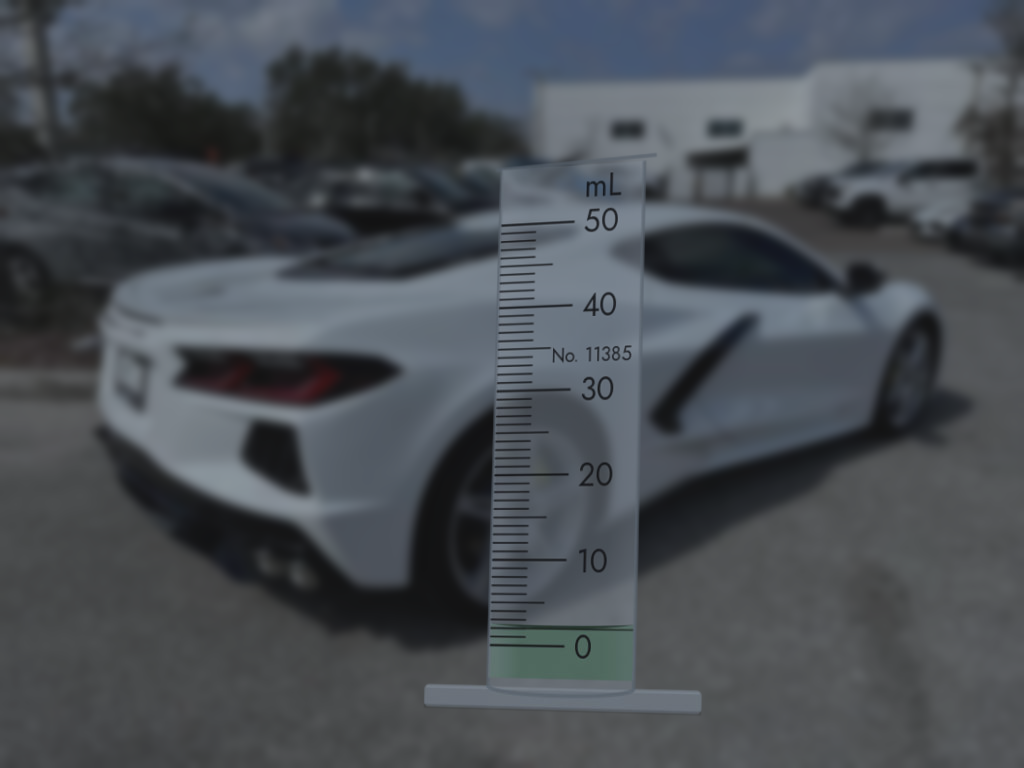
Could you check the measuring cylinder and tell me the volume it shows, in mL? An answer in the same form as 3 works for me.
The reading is 2
